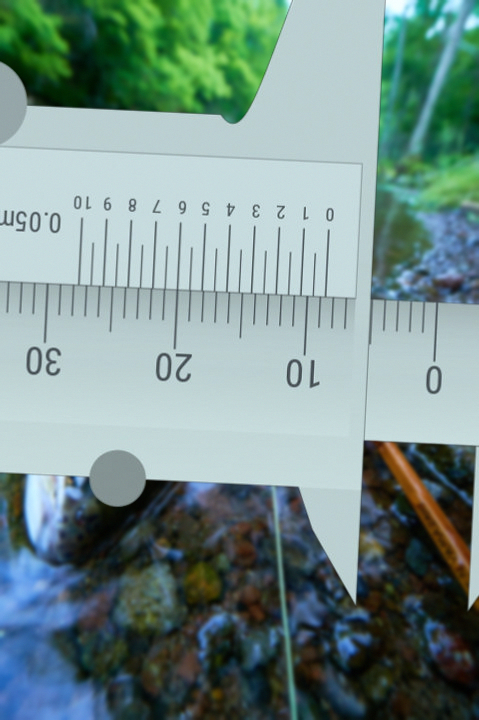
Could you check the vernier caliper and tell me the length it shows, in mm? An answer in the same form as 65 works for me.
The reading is 8.6
